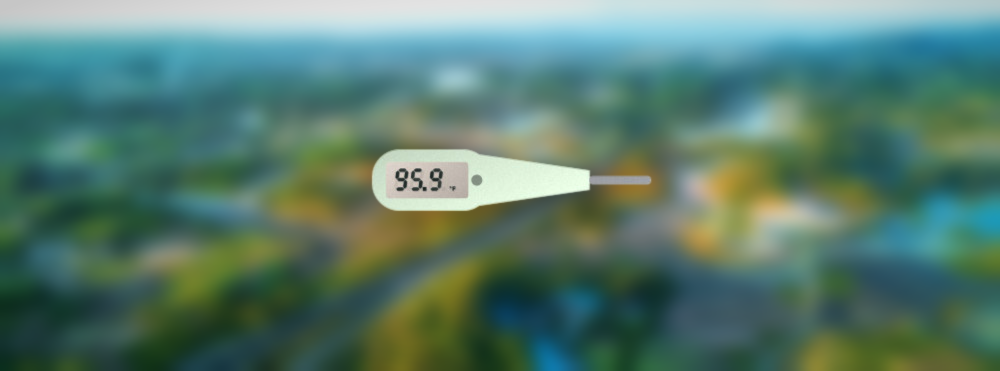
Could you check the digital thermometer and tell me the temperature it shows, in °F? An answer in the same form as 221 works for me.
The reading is 95.9
